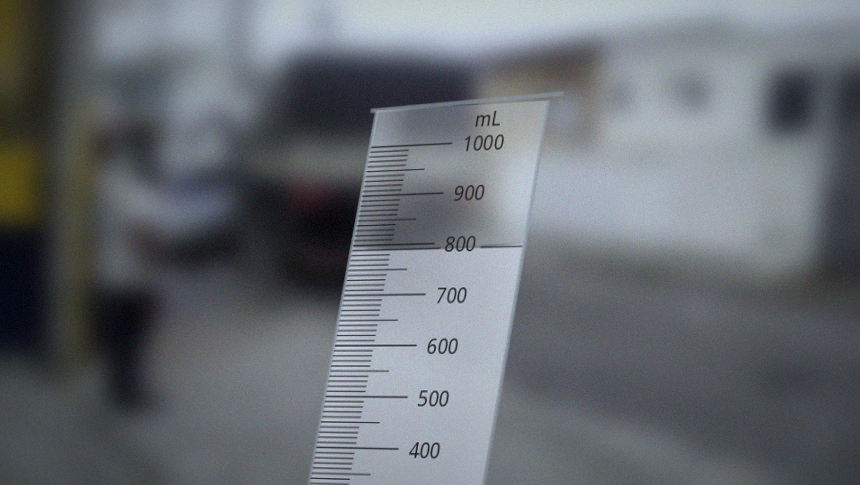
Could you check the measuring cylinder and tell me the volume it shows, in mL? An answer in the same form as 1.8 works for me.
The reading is 790
